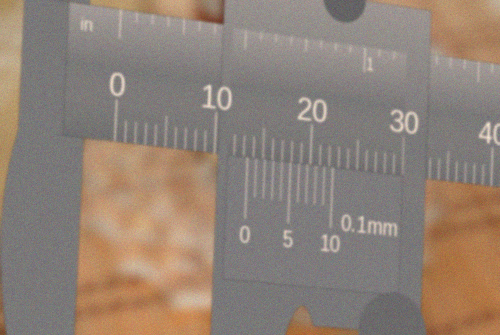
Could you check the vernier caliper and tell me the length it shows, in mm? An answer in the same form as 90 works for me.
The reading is 13.4
